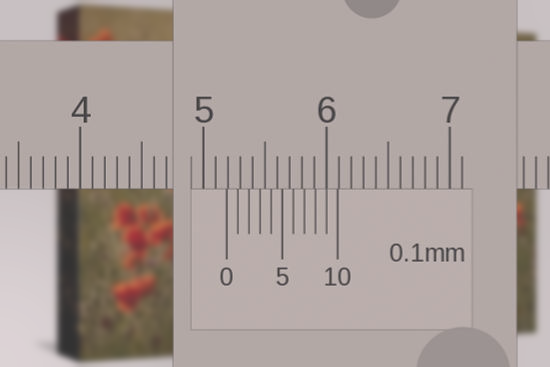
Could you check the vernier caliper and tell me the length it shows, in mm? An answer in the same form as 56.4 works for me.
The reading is 51.9
